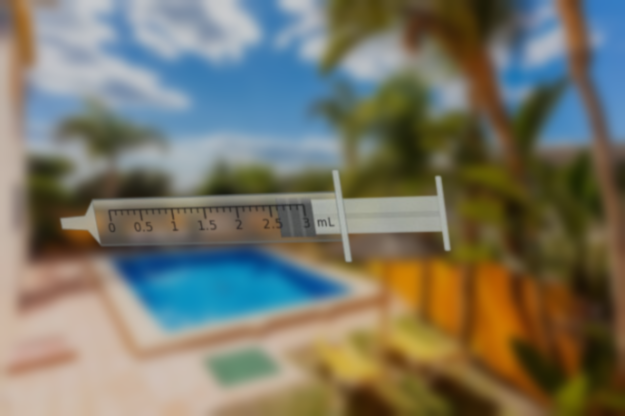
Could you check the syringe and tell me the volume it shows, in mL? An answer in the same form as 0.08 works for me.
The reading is 2.6
